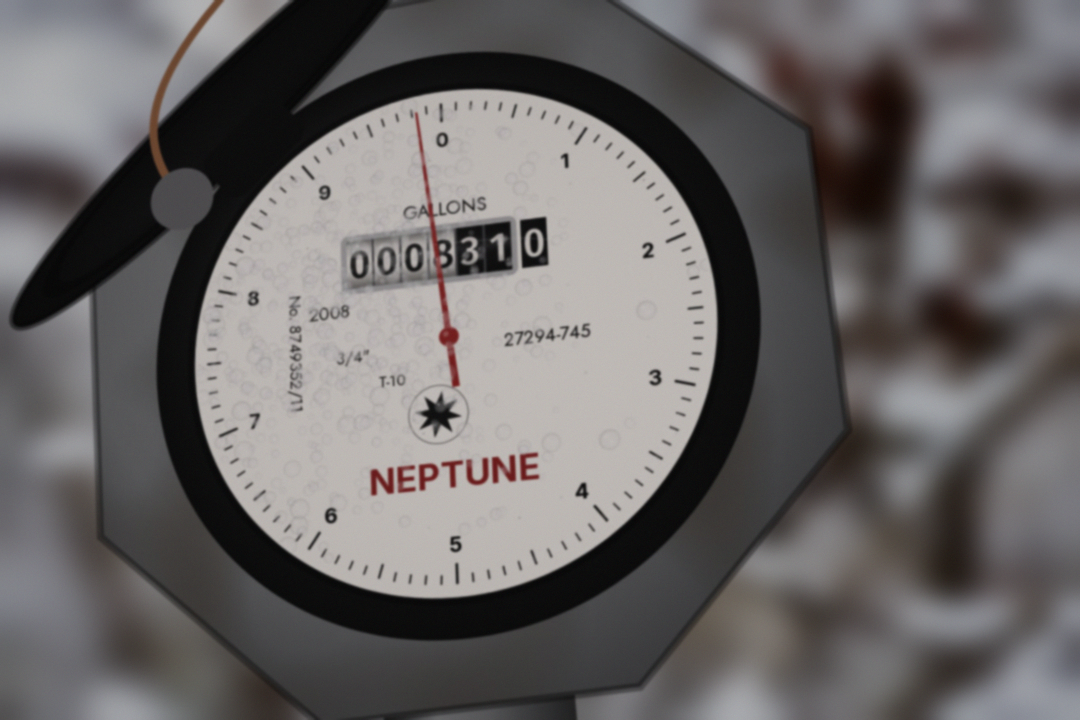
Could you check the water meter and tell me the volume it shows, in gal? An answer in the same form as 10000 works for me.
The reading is 8309.8
